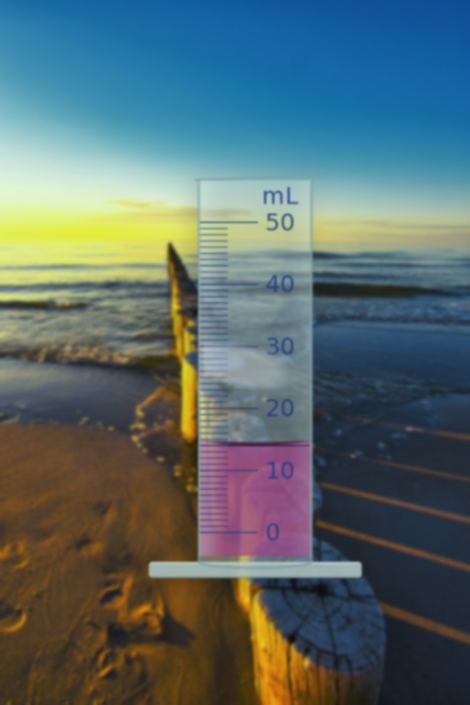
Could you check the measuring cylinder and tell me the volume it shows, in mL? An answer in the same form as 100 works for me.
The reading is 14
